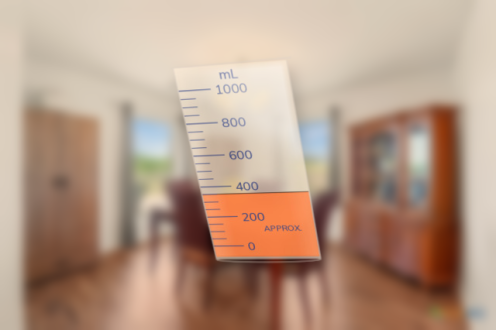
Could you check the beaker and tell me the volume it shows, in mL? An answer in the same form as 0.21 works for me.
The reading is 350
